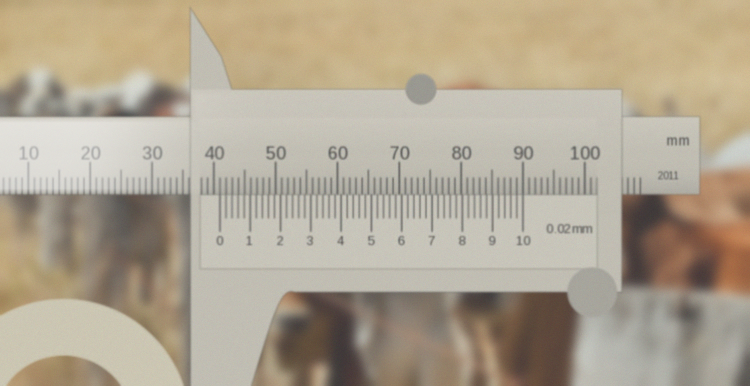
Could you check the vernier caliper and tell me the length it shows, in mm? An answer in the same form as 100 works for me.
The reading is 41.0
